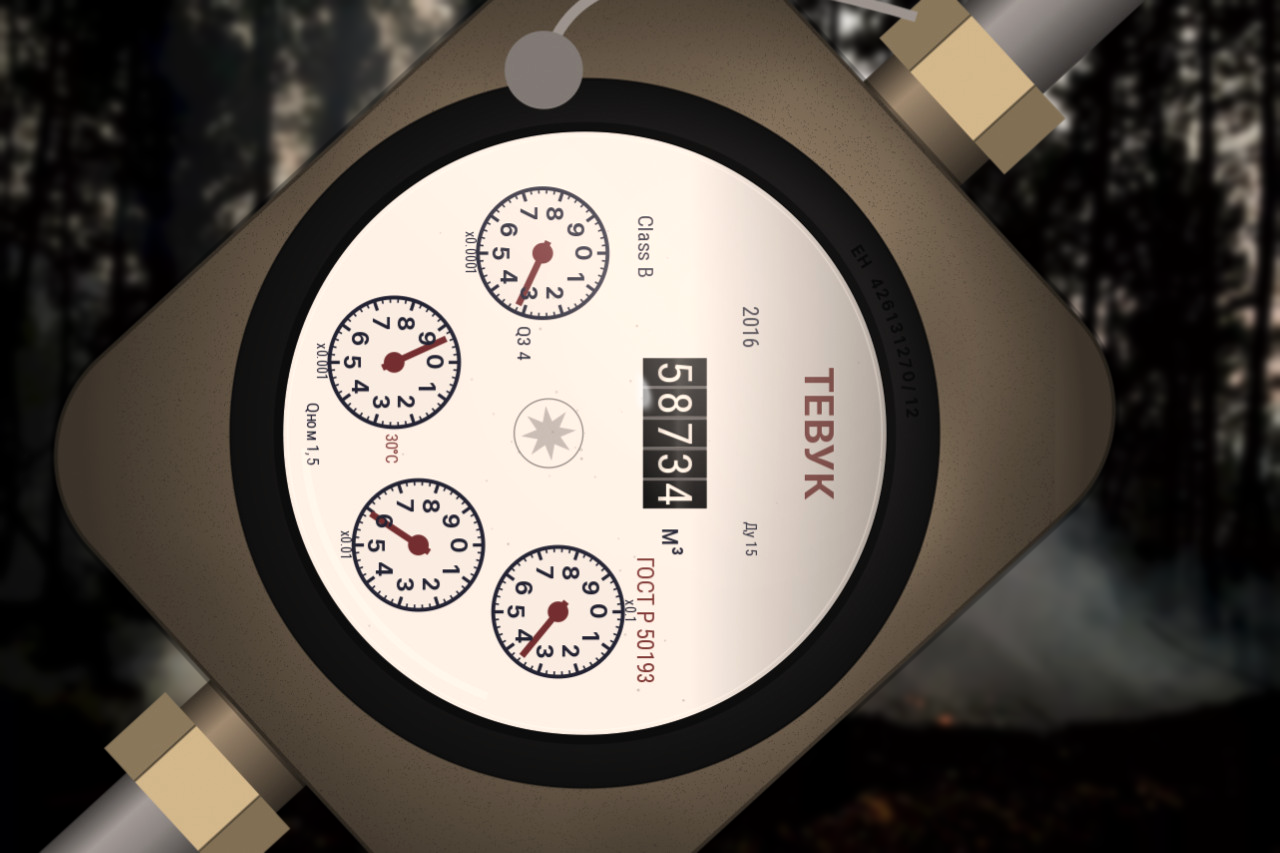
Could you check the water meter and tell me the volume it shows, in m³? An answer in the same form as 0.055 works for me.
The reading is 58734.3593
